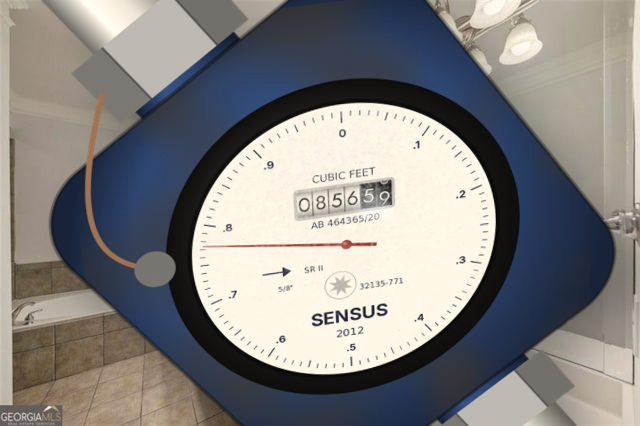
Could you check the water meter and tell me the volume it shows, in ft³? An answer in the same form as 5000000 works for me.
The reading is 85658.77
